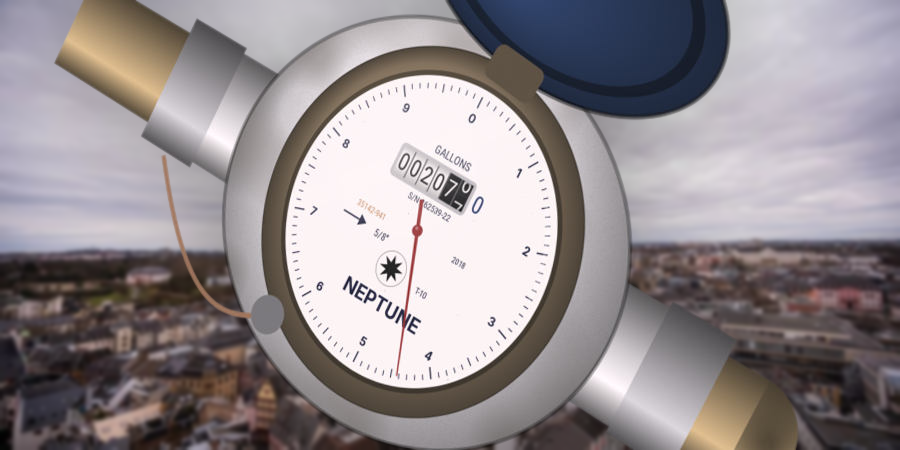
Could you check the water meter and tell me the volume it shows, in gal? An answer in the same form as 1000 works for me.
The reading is 20764.4
